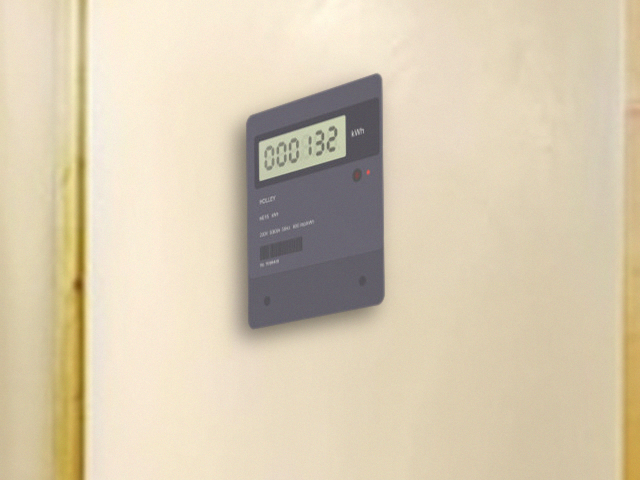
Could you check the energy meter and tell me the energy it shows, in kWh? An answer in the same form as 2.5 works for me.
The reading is 132
